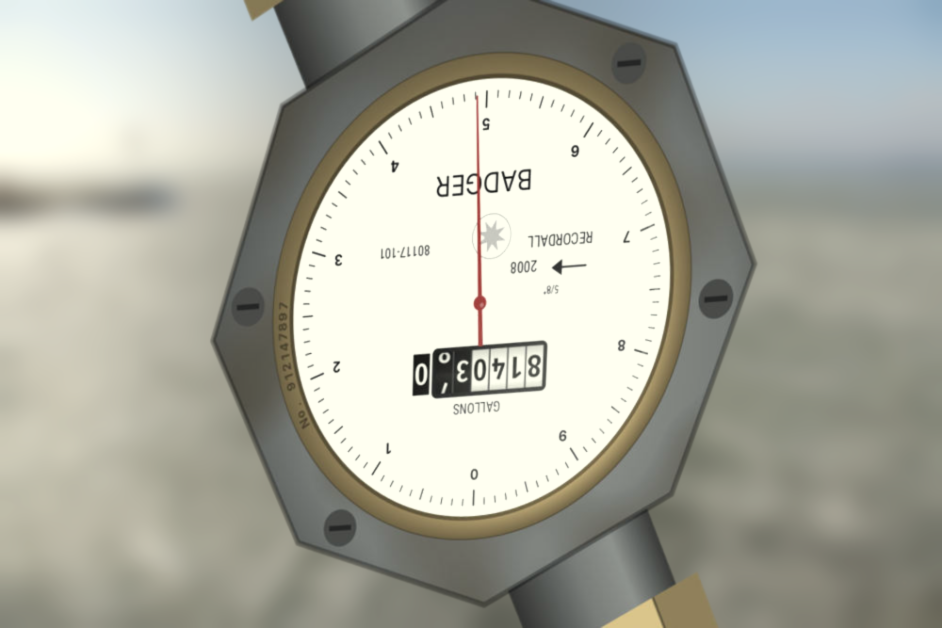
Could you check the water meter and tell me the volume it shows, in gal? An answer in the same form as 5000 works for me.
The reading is 8140374.9
